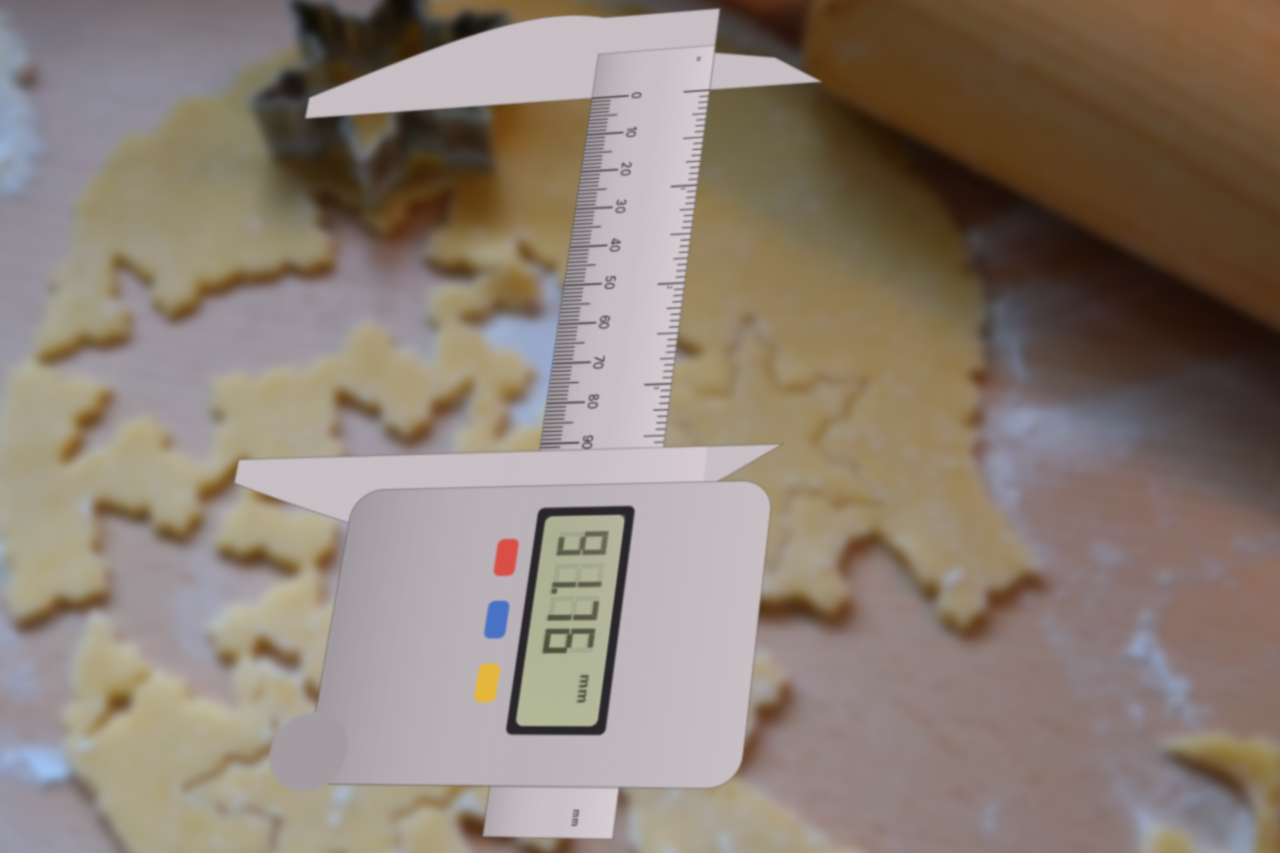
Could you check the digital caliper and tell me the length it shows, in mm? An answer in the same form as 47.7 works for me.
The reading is 91.76
